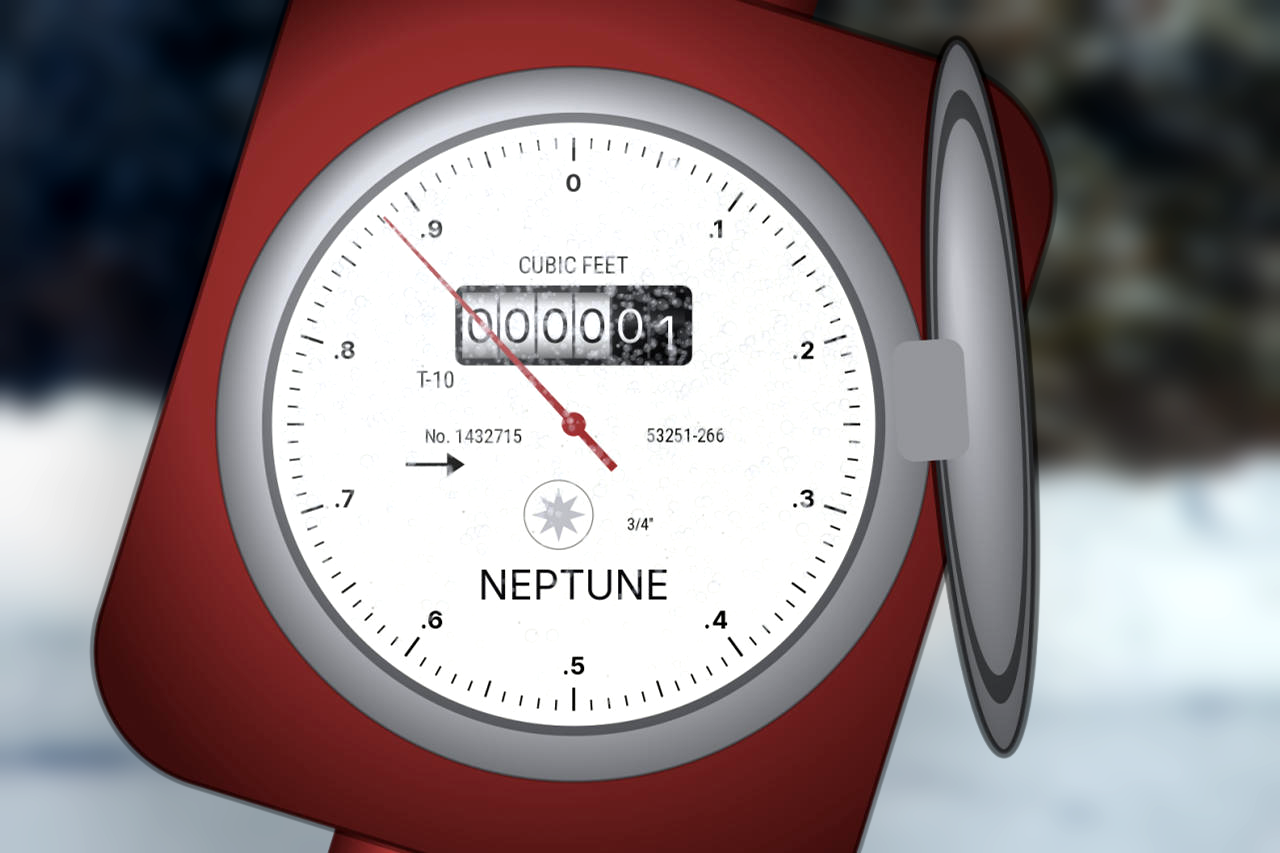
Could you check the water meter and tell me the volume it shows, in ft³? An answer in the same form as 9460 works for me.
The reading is 0.88
